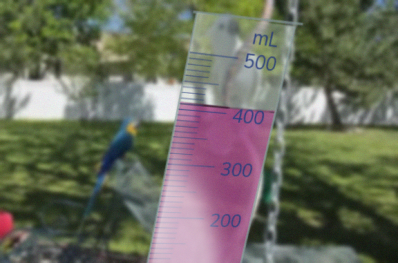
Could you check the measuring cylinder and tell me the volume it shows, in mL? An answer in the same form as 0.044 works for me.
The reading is 410
